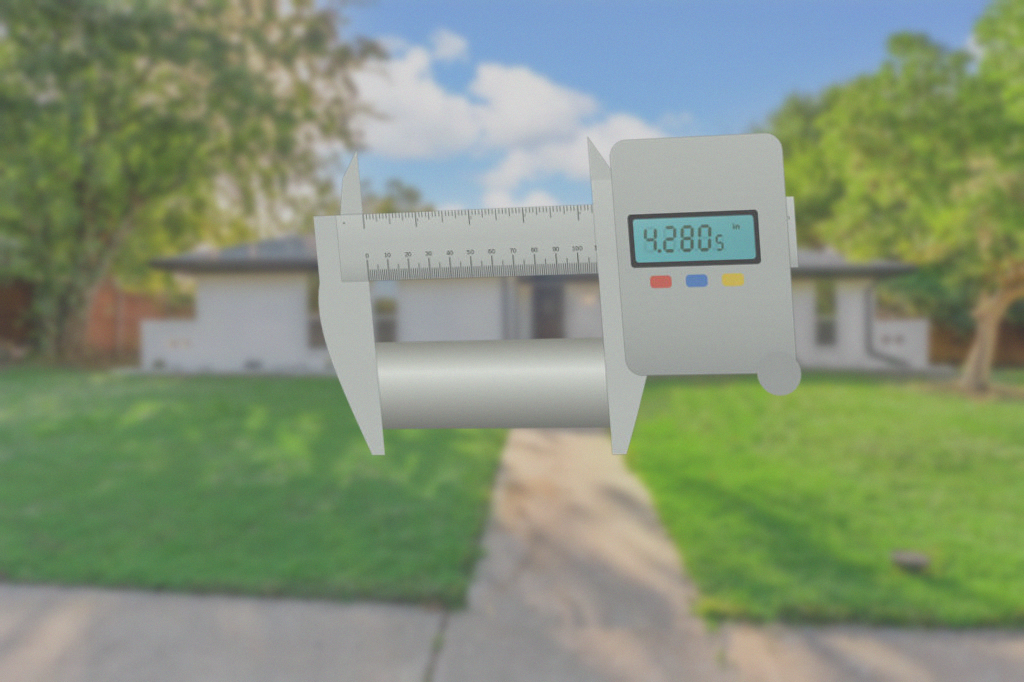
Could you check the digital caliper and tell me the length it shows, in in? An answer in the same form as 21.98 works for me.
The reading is 4.2805
